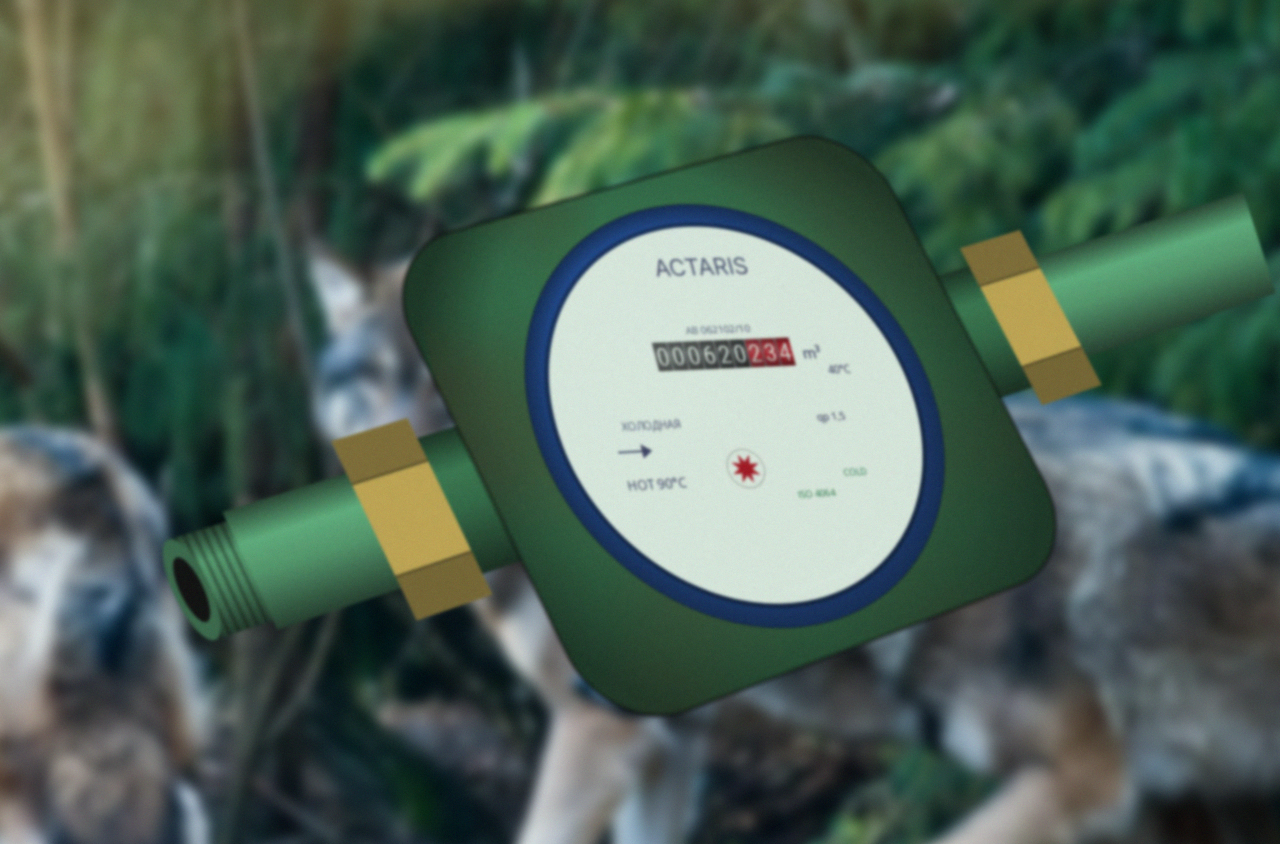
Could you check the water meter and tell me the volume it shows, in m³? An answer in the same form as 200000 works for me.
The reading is 620.234
